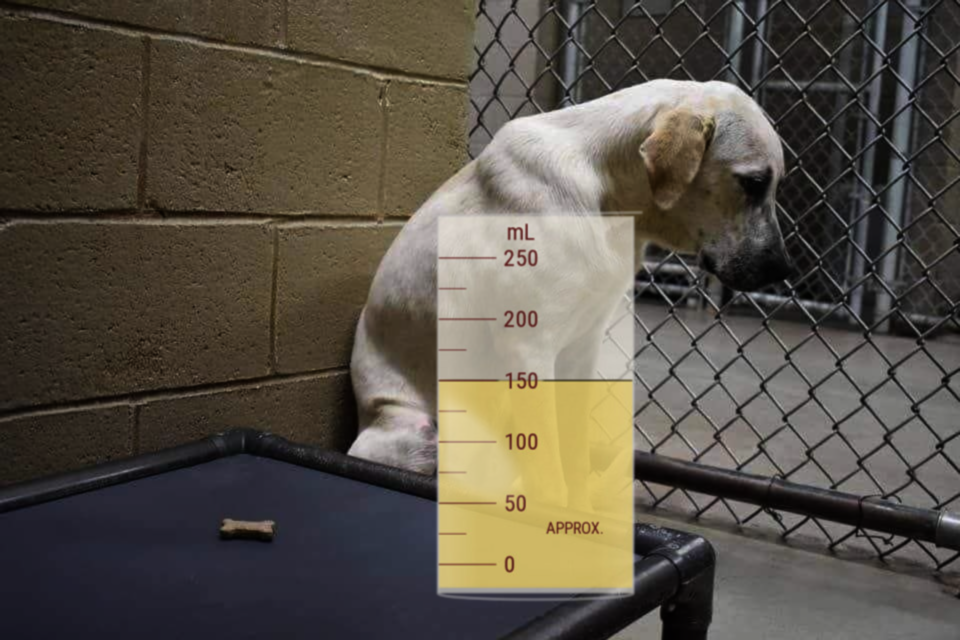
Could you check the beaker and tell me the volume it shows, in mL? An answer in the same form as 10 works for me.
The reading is 150
